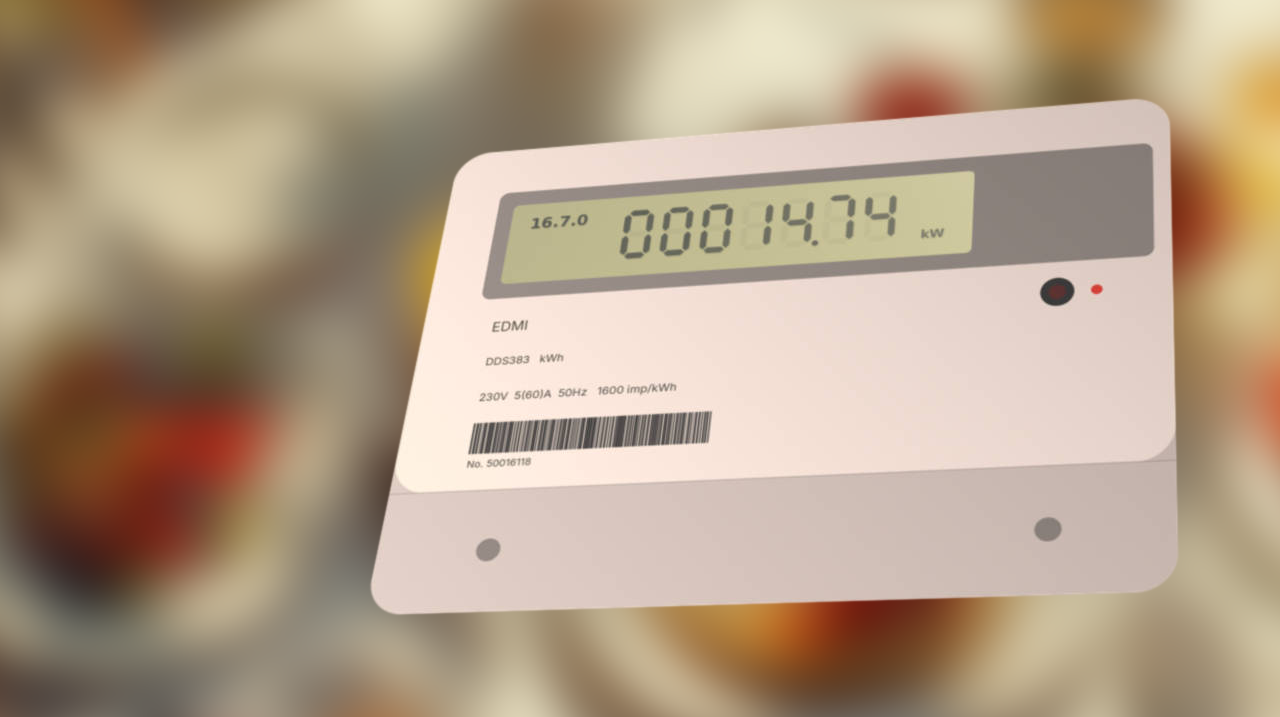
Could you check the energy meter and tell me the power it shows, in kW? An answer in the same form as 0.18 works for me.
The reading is 14.74
